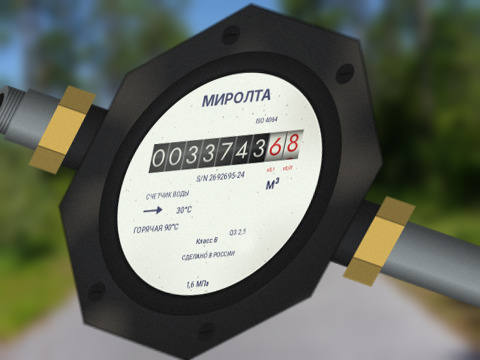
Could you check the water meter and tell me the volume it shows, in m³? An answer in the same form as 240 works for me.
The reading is 33743.68
